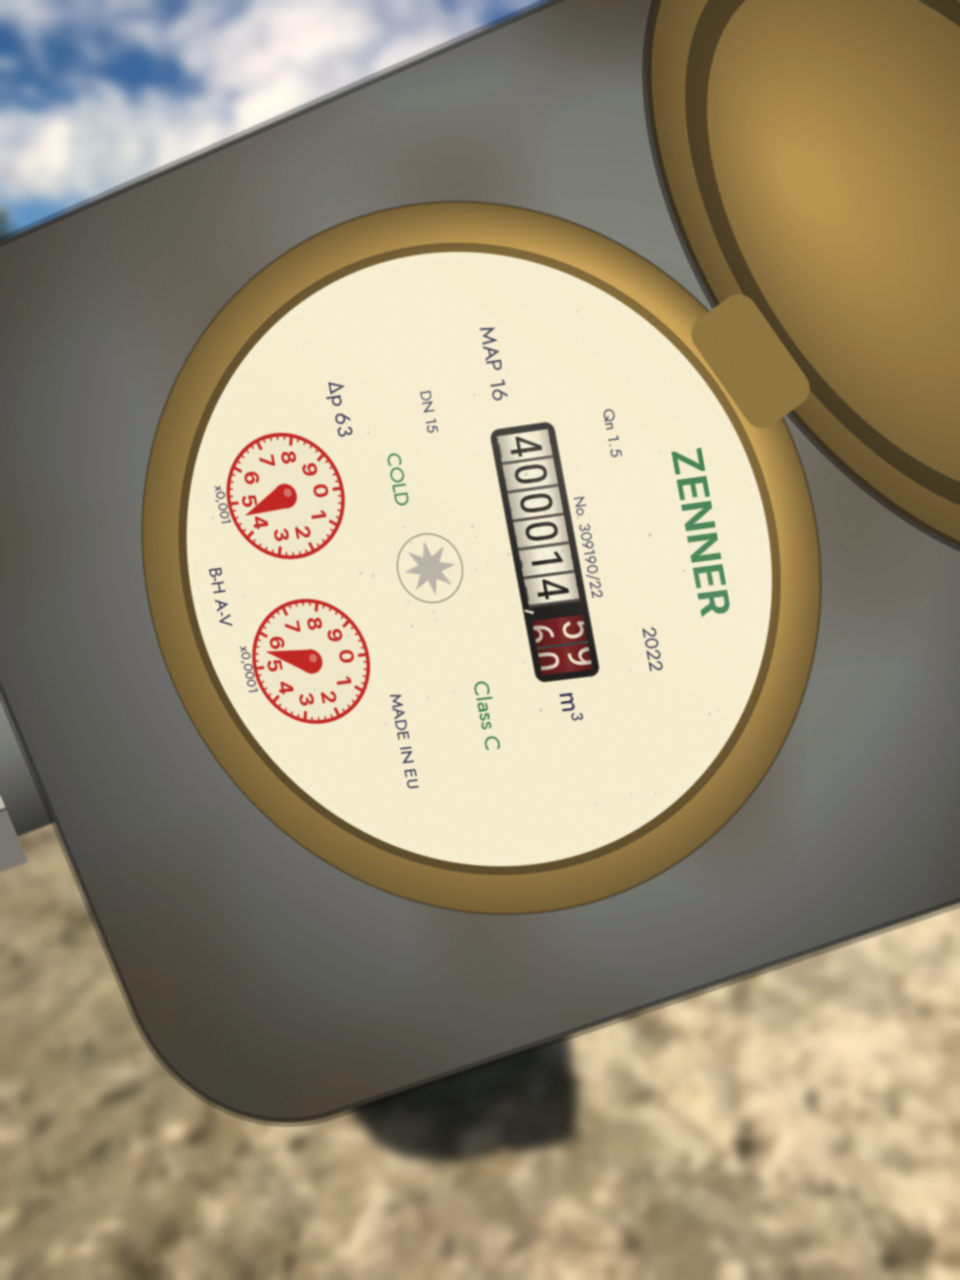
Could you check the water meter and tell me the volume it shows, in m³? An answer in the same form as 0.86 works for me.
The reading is 400014.5945
